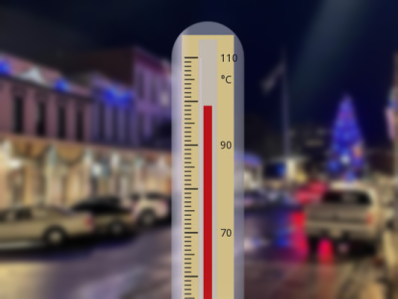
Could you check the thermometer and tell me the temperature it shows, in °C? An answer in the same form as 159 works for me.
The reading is 99
